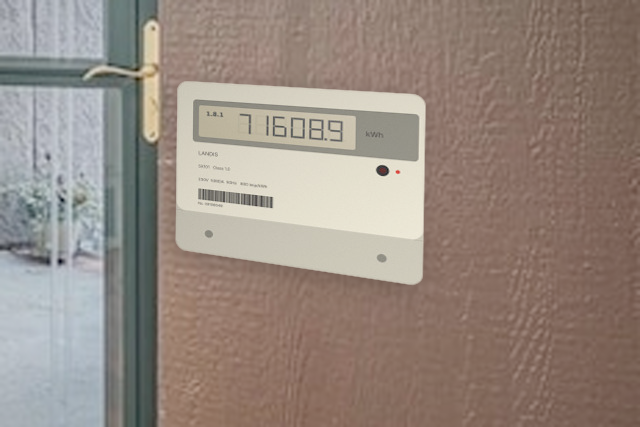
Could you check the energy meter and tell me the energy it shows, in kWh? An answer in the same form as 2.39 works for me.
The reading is 71608.9
